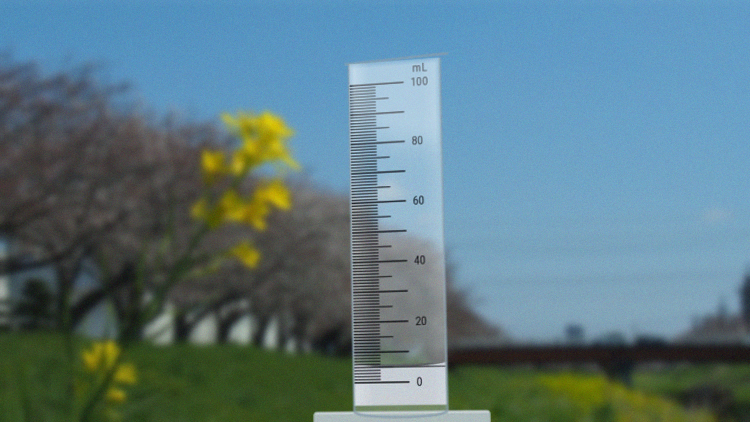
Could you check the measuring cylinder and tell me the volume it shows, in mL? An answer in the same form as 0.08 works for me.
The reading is 5
